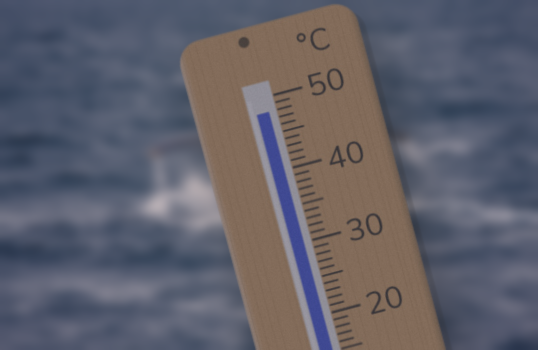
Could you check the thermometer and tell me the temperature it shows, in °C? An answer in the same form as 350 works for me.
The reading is 48
